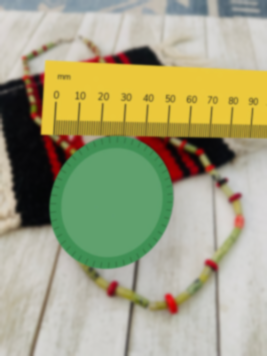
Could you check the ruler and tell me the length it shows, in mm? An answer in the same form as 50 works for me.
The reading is 55
